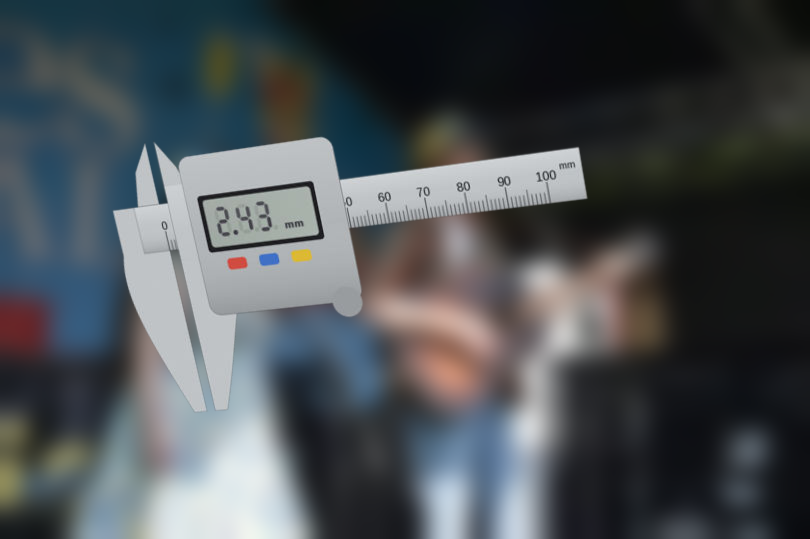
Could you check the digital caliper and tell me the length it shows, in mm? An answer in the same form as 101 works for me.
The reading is 2.43
